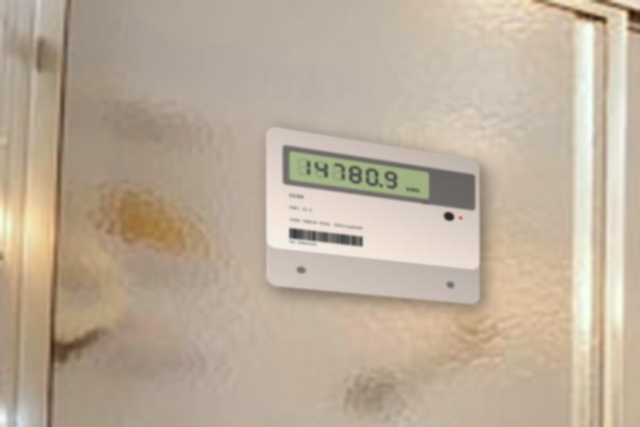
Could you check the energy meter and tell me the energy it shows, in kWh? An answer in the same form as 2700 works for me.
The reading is 14780.9
